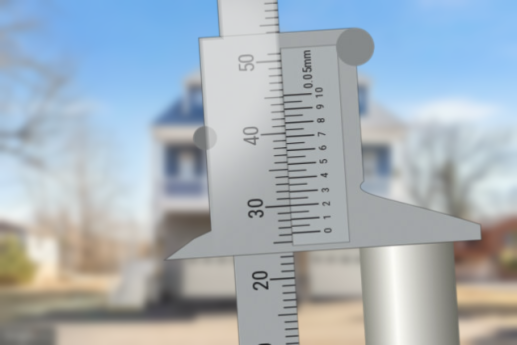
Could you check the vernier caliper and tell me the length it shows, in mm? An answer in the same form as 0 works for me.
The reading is 26.2
